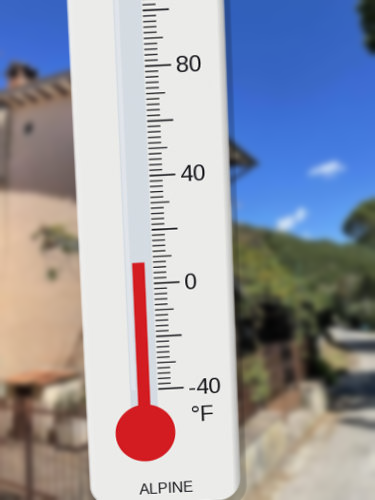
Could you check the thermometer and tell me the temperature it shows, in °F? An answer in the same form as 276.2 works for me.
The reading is 8
